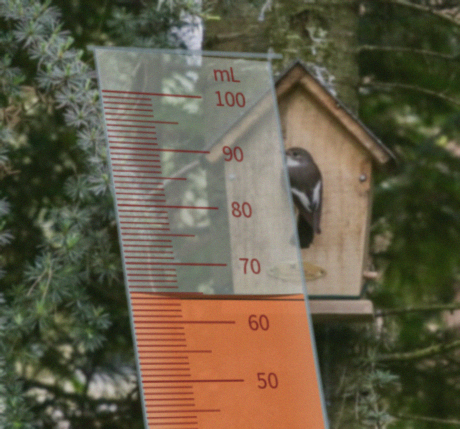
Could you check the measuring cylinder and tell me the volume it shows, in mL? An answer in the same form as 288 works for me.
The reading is 64
